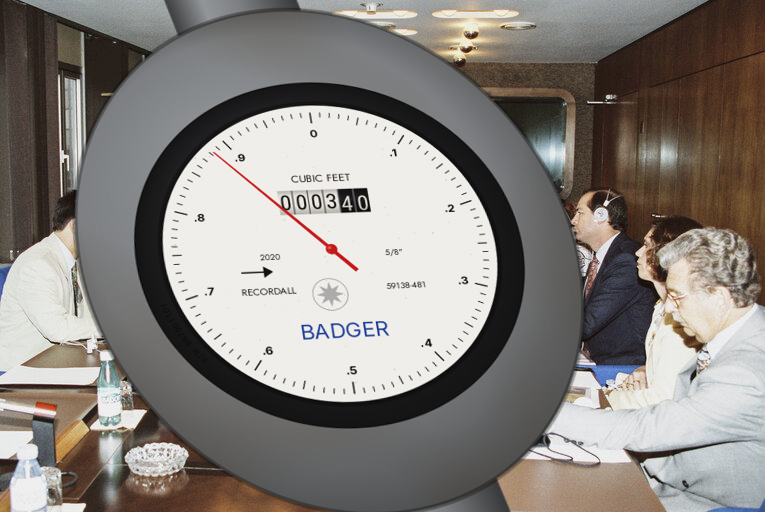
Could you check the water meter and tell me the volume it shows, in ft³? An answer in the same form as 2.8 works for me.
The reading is 339.88
